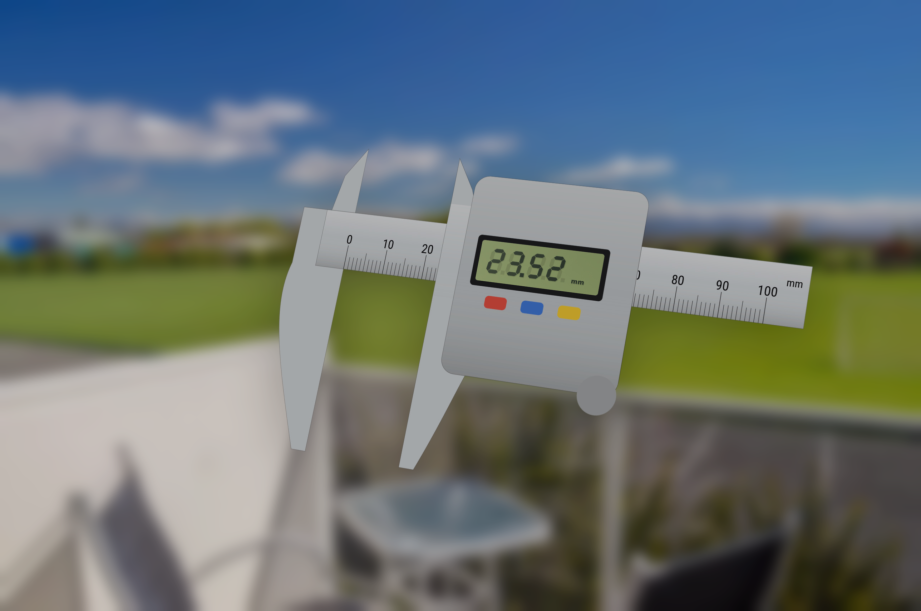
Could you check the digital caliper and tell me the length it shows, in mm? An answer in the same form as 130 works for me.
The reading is 23.52
